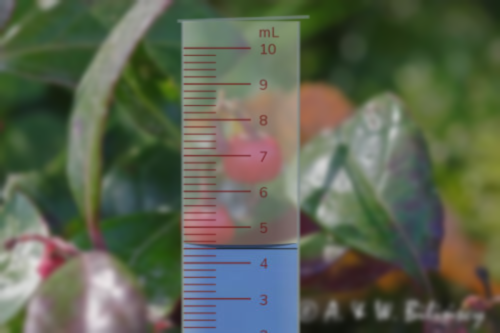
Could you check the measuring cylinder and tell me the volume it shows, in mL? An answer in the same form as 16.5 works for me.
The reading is 4.4
